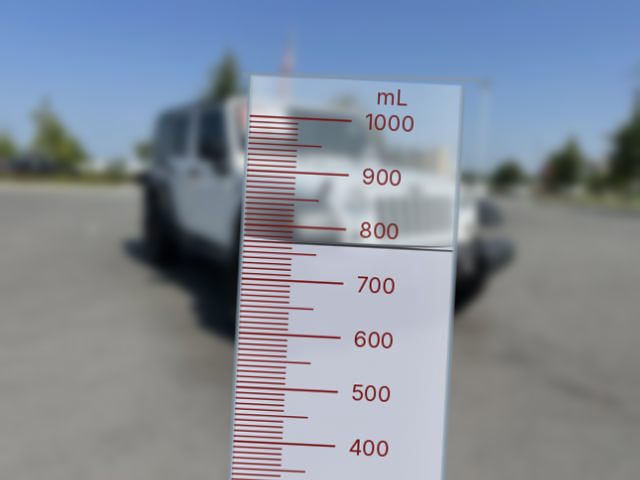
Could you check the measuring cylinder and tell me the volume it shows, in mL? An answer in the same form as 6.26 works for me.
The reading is 770
